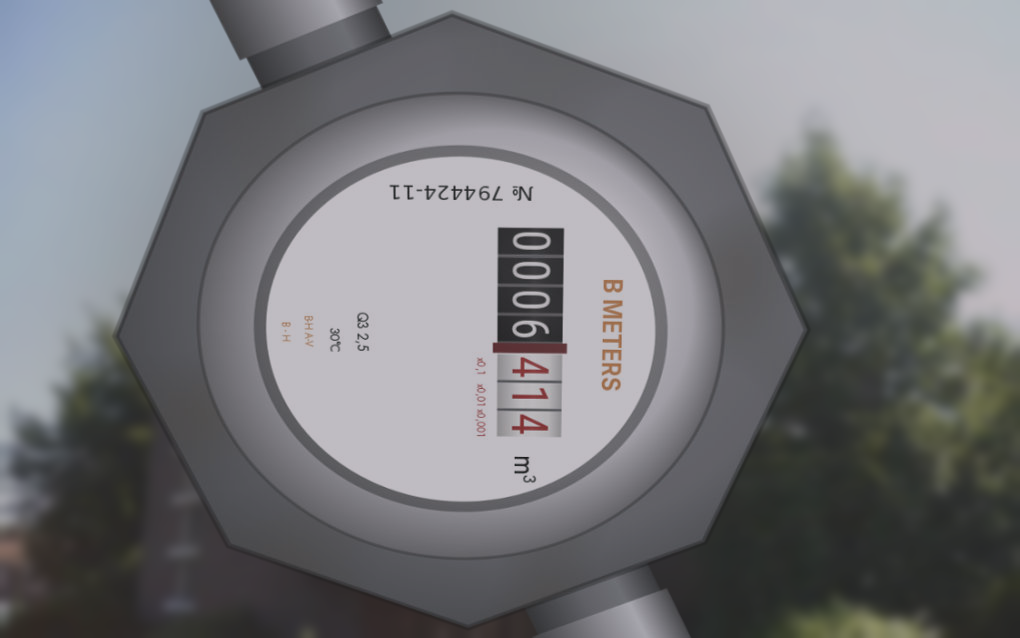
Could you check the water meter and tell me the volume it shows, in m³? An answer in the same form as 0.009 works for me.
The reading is 6.414
